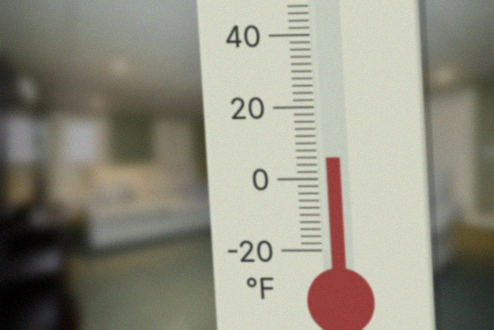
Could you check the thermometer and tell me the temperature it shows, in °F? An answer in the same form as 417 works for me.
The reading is 6
